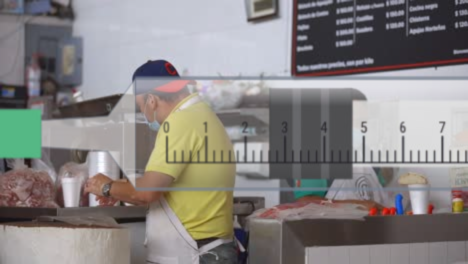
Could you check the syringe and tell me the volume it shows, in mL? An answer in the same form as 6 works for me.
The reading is 2.6
